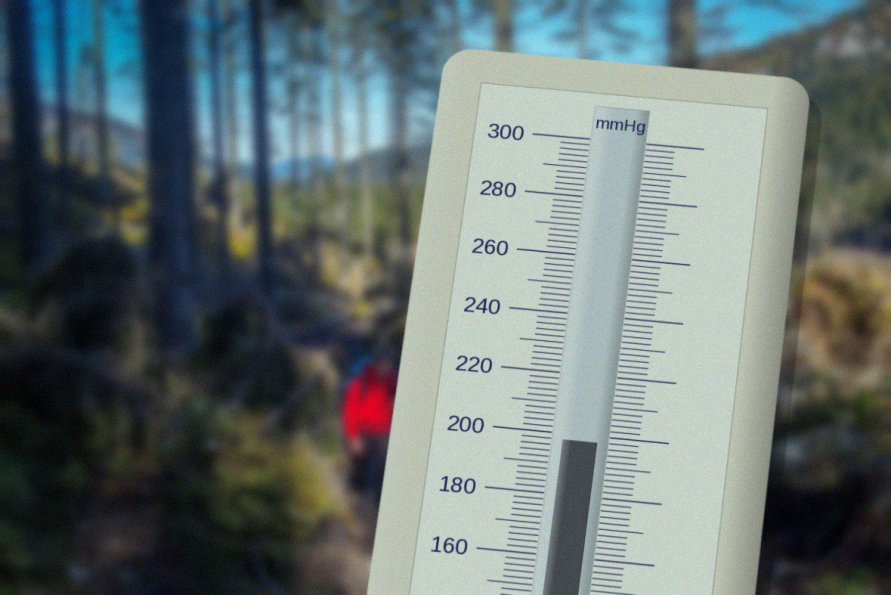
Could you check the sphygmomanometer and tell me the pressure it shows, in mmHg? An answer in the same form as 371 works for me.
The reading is 198
